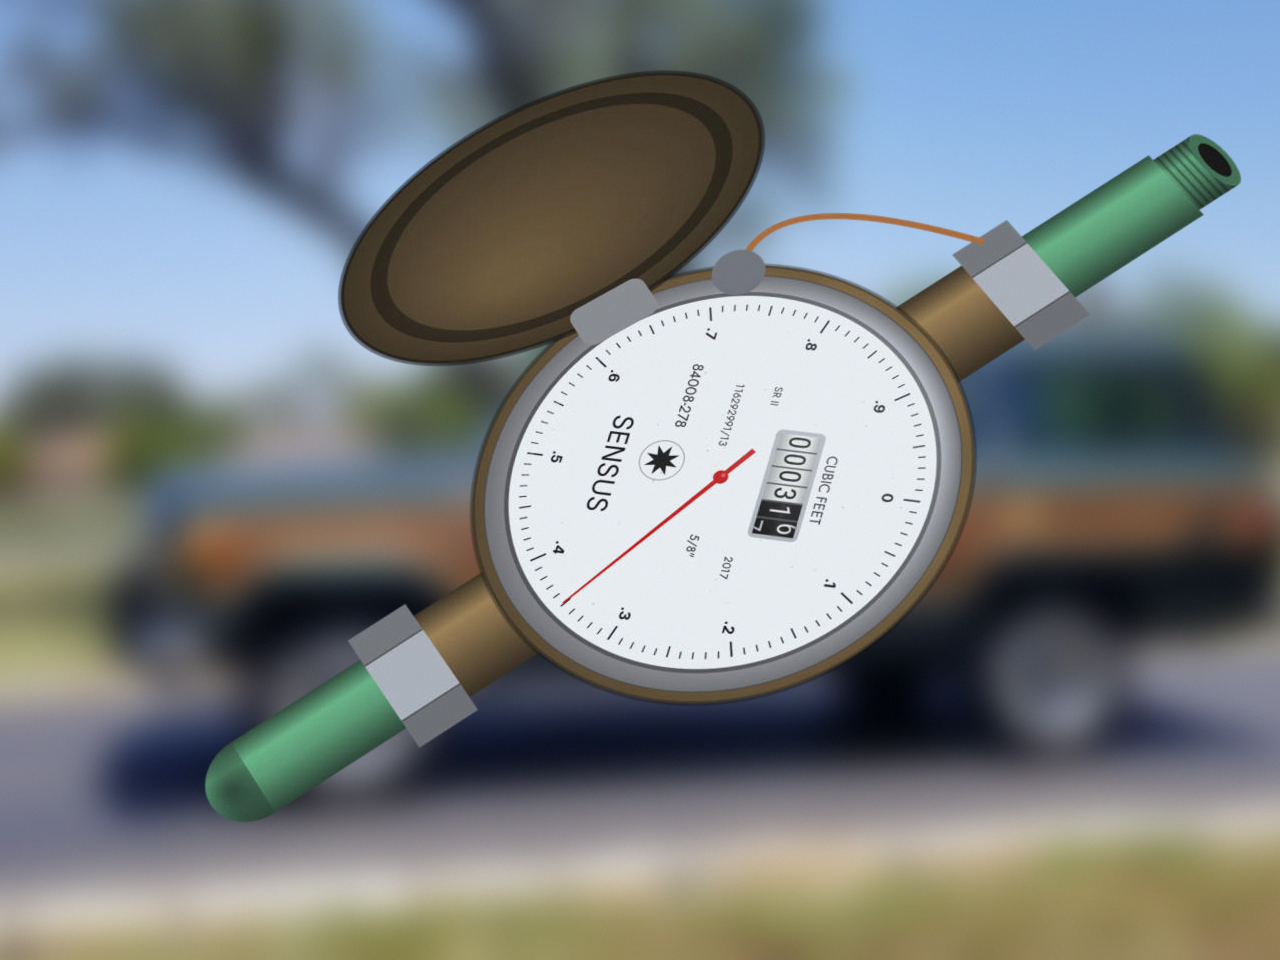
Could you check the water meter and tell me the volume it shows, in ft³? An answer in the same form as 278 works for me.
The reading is 316.35
